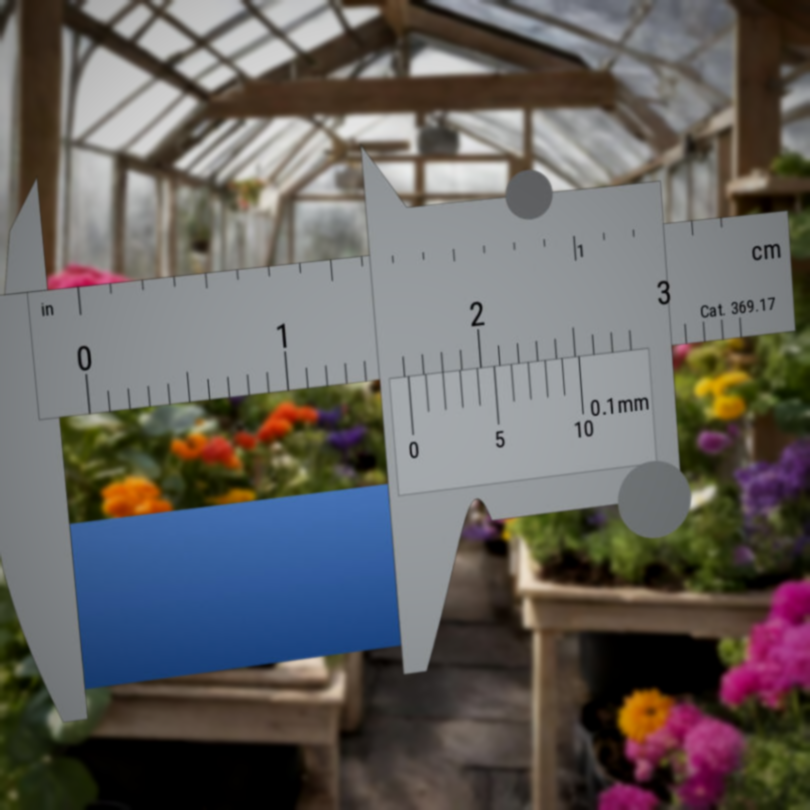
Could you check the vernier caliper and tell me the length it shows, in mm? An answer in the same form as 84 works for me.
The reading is 16.2
